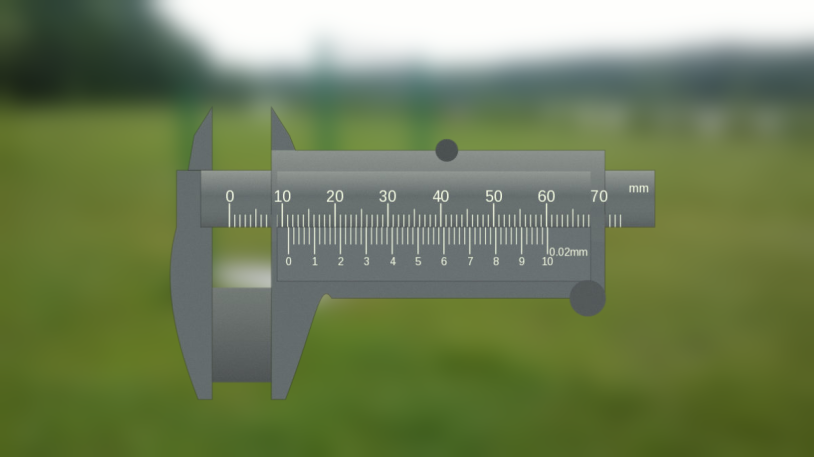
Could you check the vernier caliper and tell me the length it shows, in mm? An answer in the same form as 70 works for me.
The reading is 11.2
